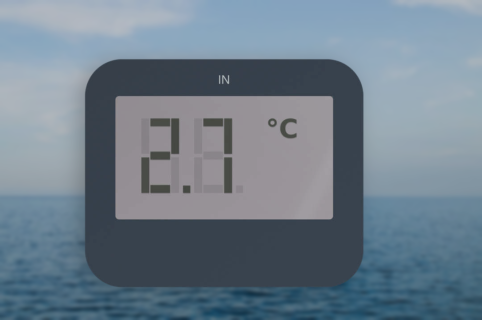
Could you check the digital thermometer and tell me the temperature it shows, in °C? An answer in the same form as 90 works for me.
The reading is 2.7
